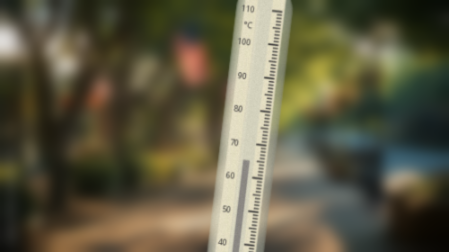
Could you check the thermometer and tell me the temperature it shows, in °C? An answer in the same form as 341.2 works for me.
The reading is 65
